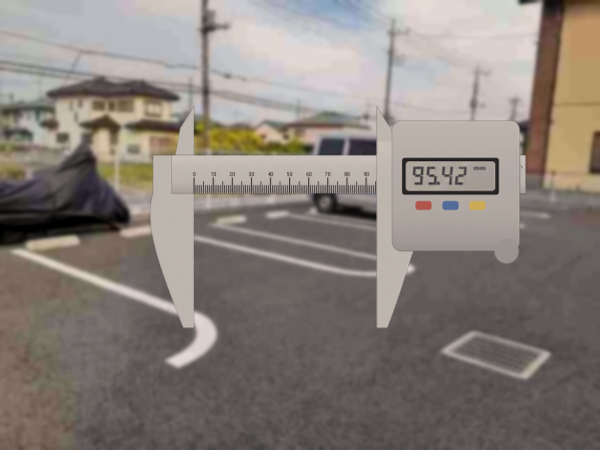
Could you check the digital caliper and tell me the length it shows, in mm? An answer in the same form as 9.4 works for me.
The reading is 95.42
